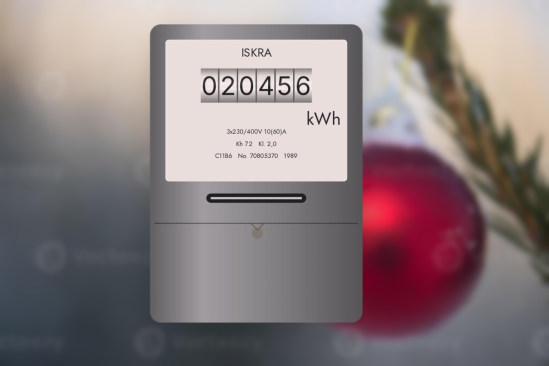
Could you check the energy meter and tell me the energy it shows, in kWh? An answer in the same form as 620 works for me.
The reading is 20456
